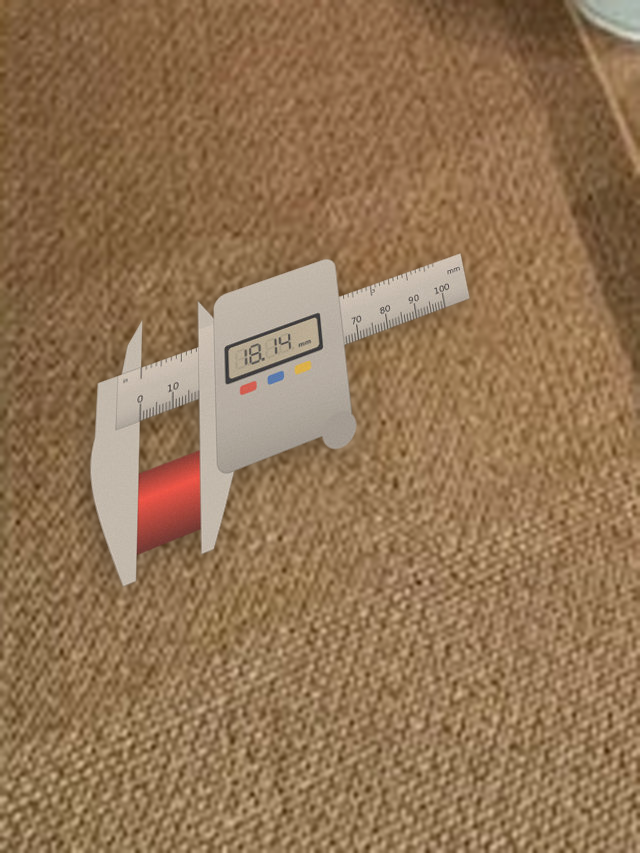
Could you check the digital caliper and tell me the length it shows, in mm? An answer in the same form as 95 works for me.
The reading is 18.14
